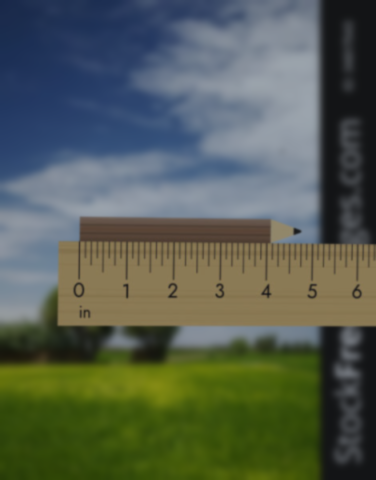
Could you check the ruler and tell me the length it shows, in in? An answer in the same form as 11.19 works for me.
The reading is 4.75
